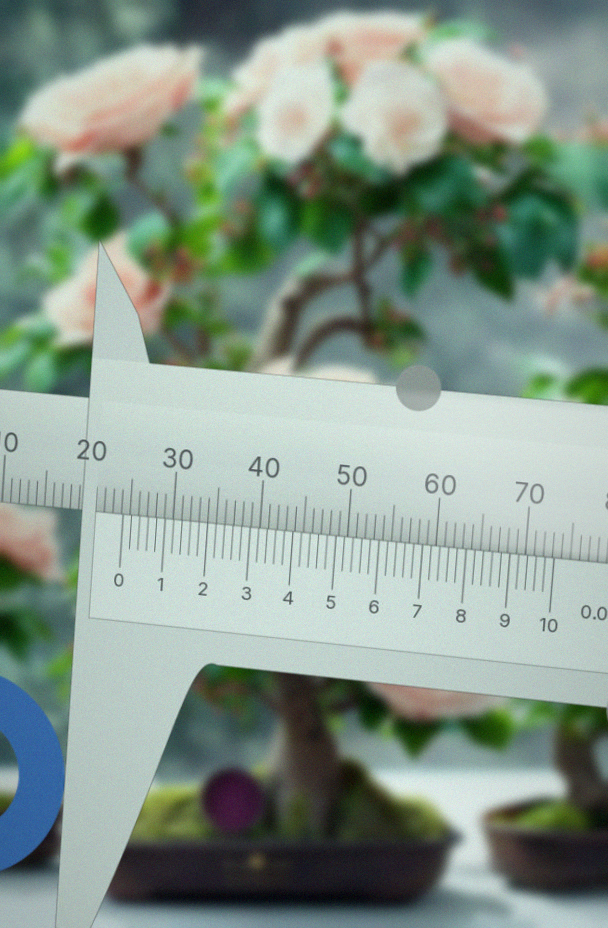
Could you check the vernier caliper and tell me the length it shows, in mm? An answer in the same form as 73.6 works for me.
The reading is 24.2
